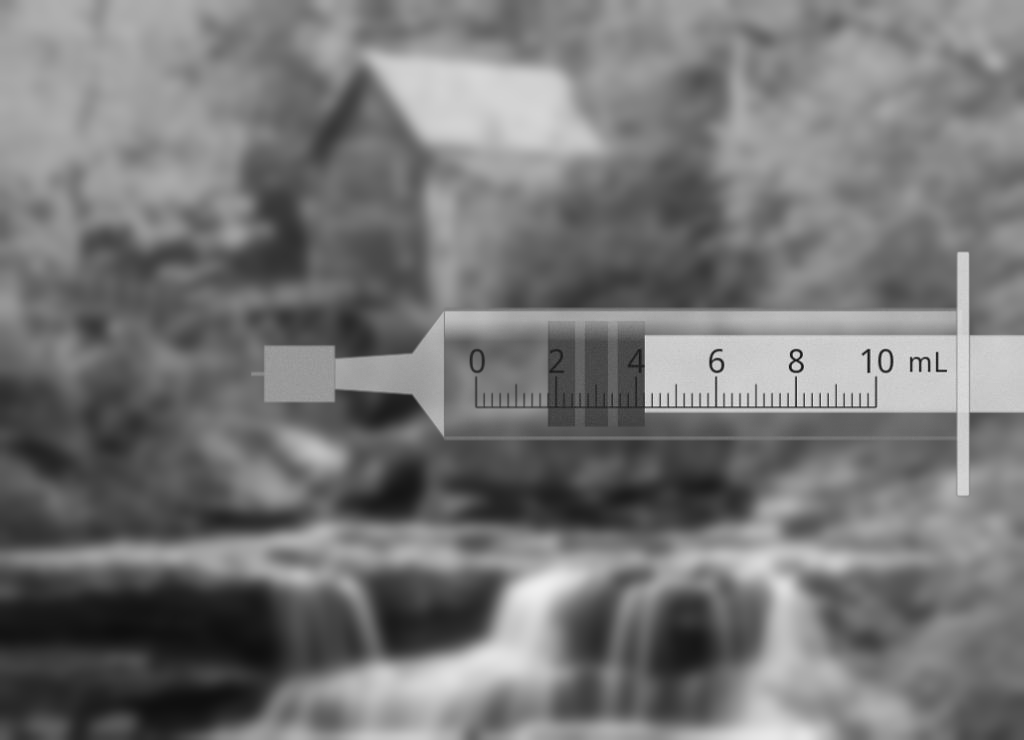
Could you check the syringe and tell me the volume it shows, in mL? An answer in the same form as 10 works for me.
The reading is 1.8
